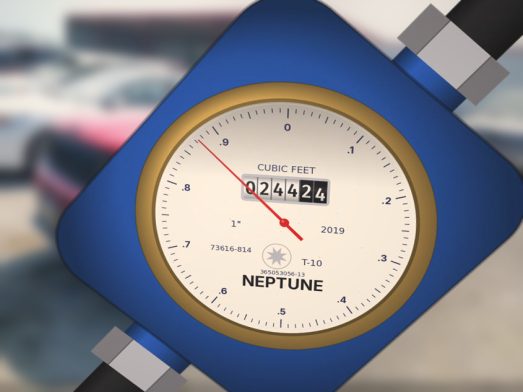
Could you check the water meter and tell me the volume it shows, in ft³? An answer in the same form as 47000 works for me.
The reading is 24423.87
